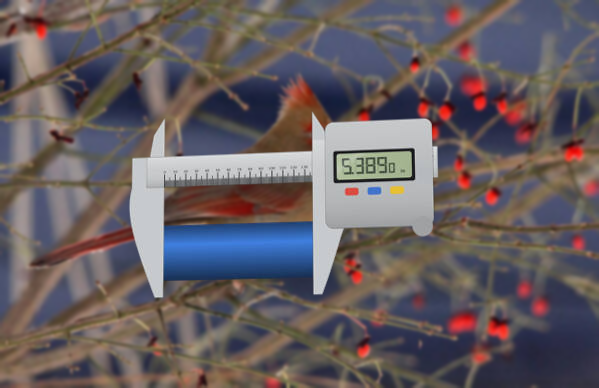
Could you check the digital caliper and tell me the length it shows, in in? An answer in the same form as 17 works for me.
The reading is 5.3890
